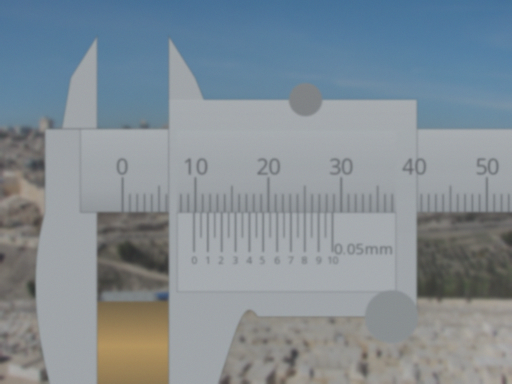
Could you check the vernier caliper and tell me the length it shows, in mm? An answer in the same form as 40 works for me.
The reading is 9.8
